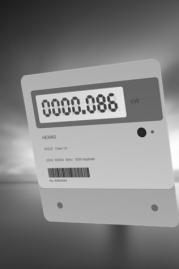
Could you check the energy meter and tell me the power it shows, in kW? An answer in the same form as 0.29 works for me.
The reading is 0.086
